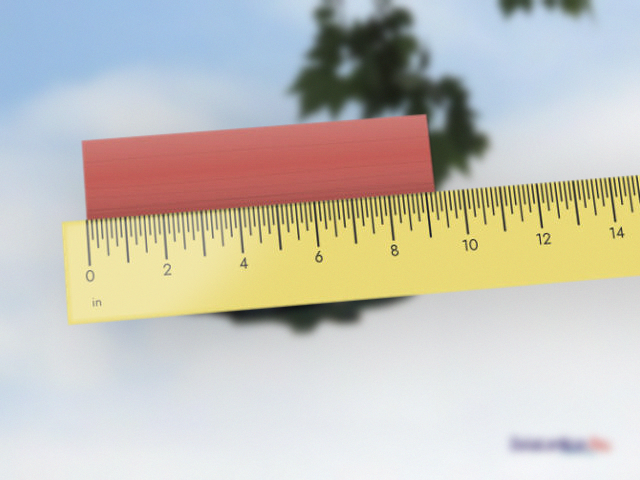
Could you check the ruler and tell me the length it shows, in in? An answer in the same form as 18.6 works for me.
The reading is 9.25
